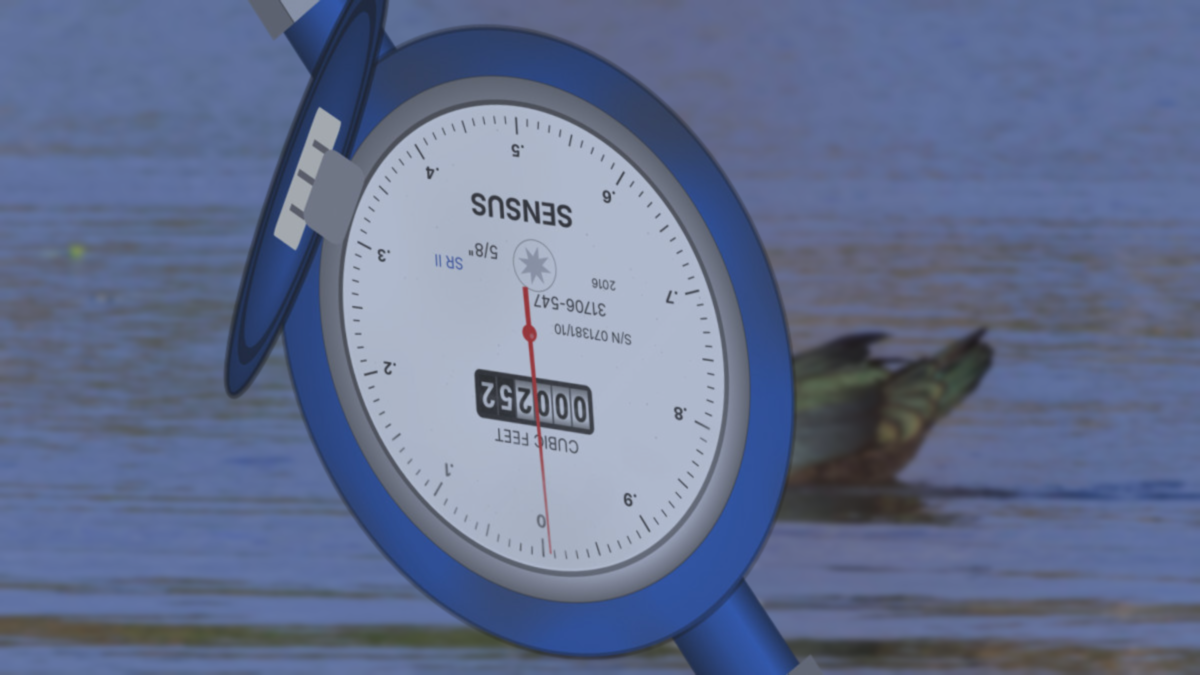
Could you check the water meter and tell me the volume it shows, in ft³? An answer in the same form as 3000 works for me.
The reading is 251.99
